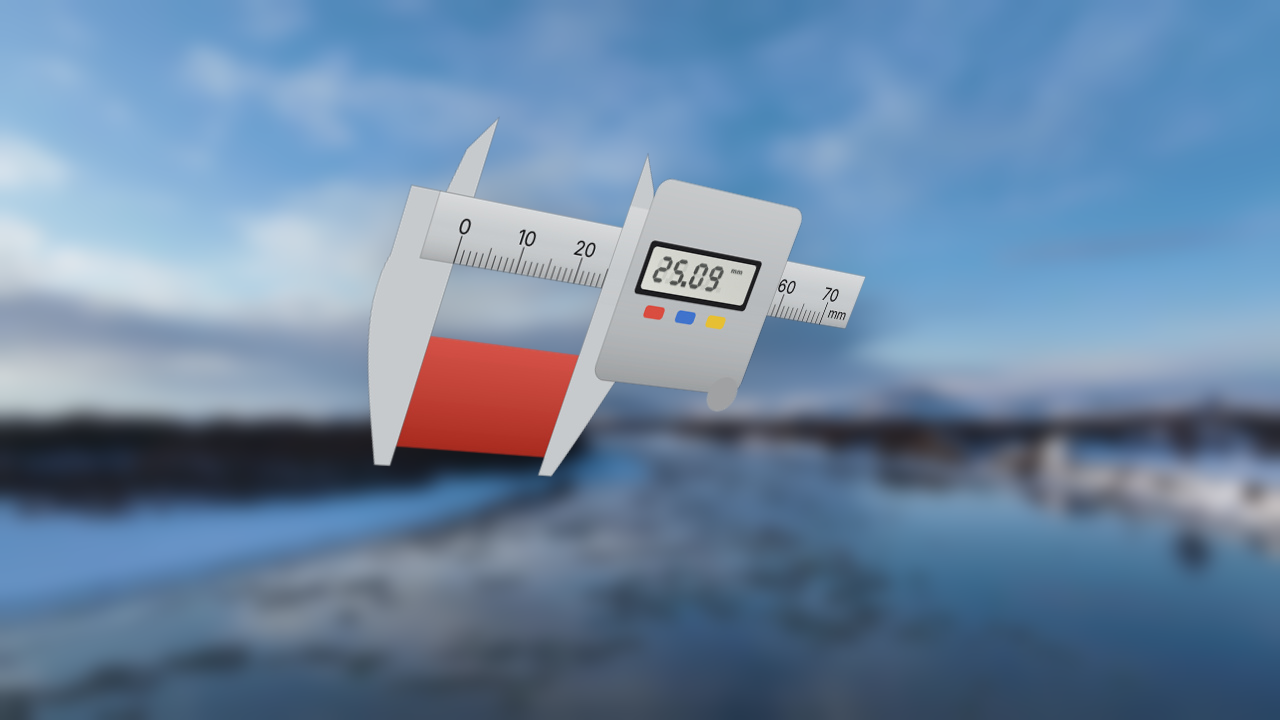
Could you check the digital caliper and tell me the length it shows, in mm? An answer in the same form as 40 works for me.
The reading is 25.09
